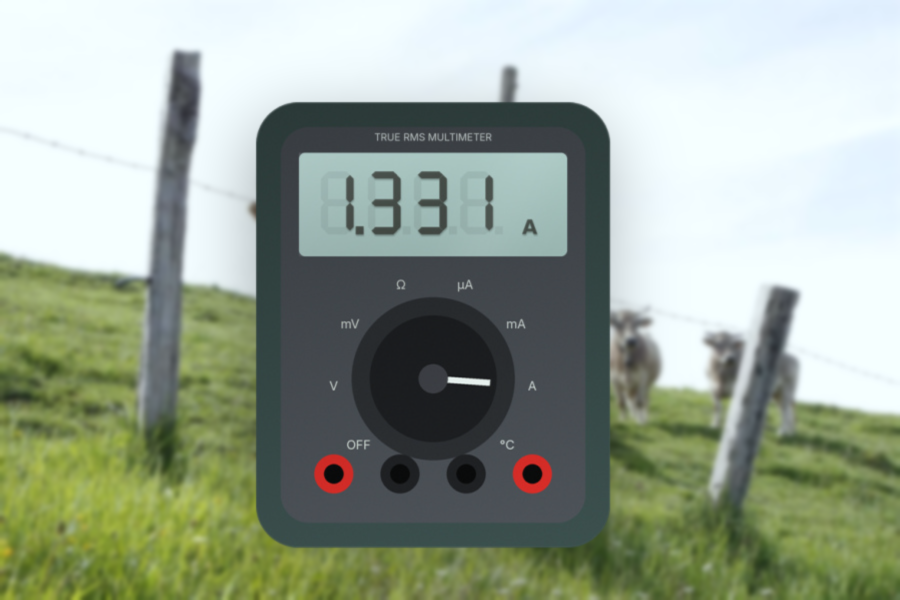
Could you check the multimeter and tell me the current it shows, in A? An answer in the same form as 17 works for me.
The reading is 1.331
